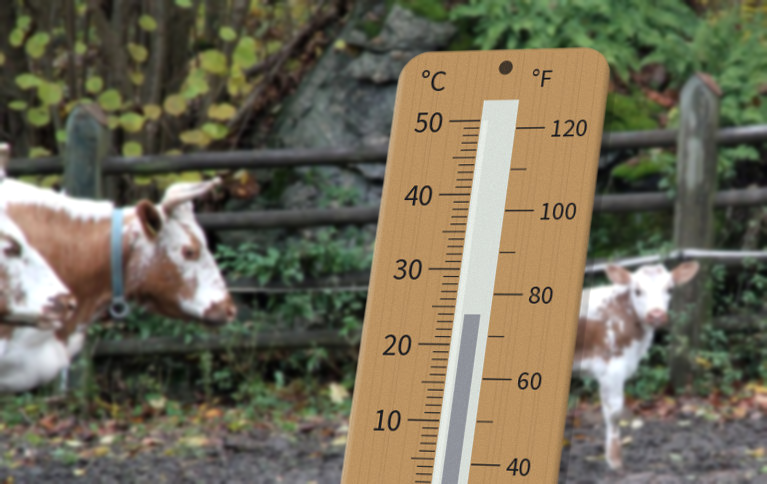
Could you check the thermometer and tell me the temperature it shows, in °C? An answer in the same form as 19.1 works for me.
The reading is 24
